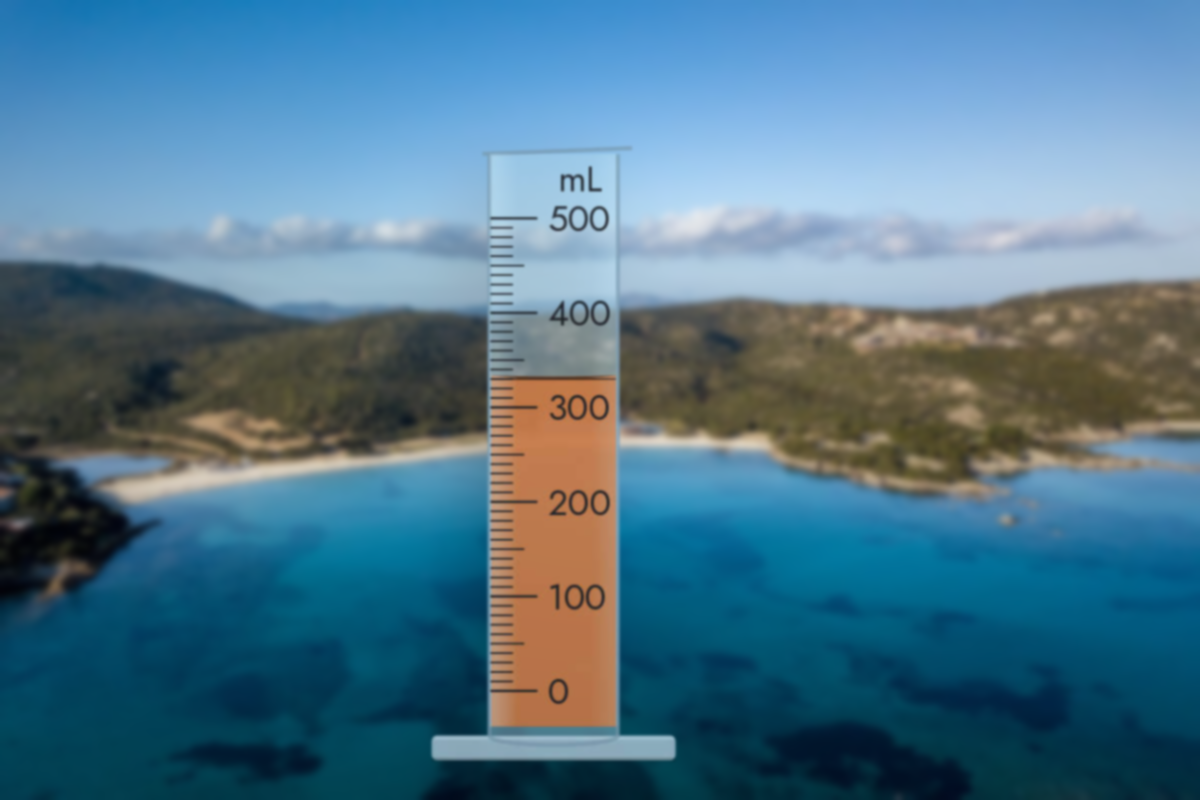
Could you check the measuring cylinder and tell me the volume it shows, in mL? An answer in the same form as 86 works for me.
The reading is 330
